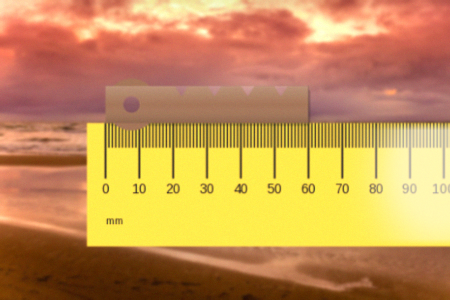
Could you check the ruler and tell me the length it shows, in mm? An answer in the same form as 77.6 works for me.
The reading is 60
